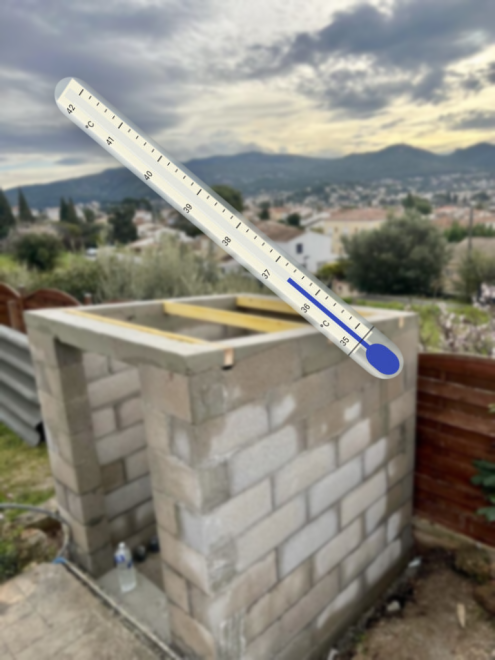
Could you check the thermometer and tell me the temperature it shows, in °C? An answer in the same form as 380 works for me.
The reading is 36.6
